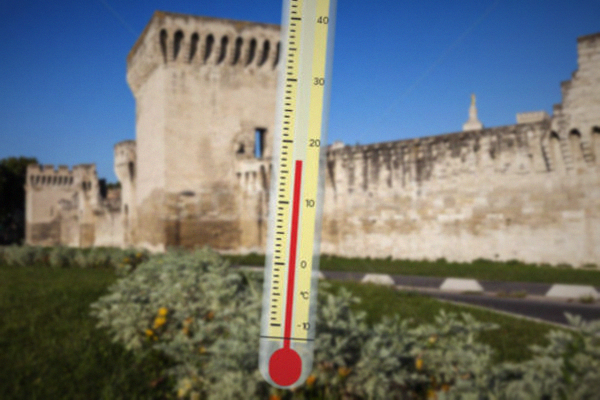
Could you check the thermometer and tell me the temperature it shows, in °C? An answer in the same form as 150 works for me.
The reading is 17
